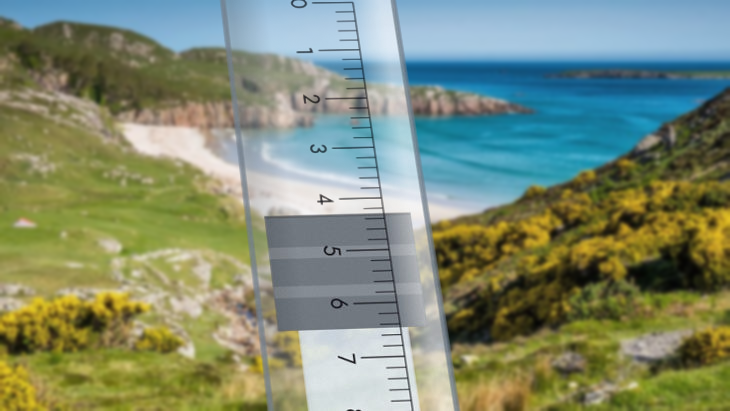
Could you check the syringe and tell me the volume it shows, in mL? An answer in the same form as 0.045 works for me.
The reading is 4.3
